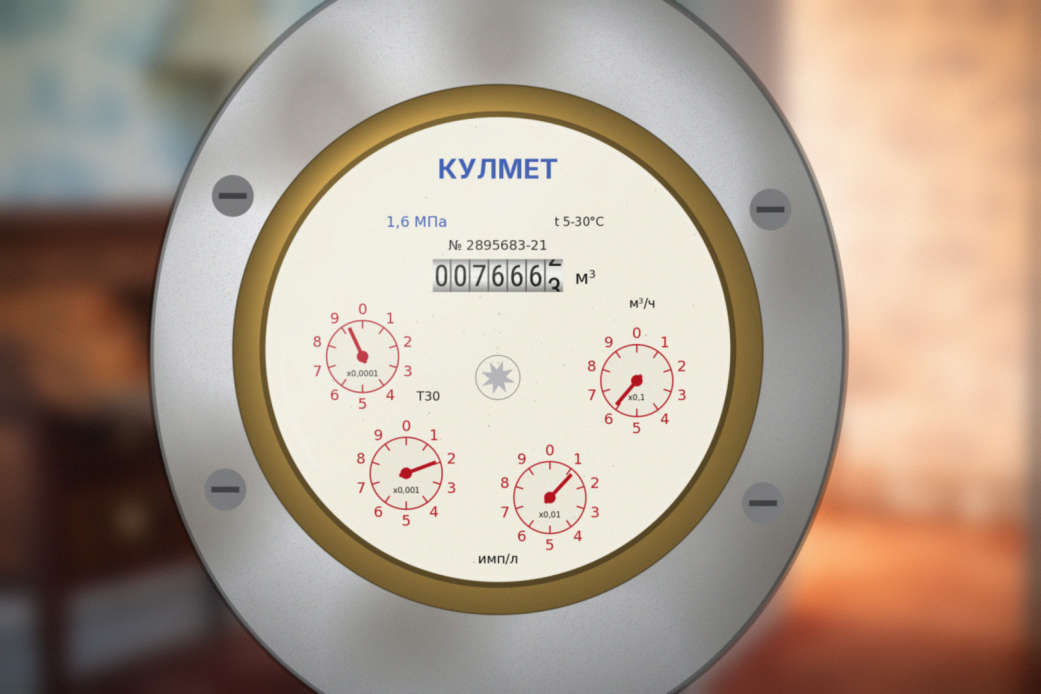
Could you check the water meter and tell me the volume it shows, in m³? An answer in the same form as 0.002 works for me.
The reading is 76662.6119
